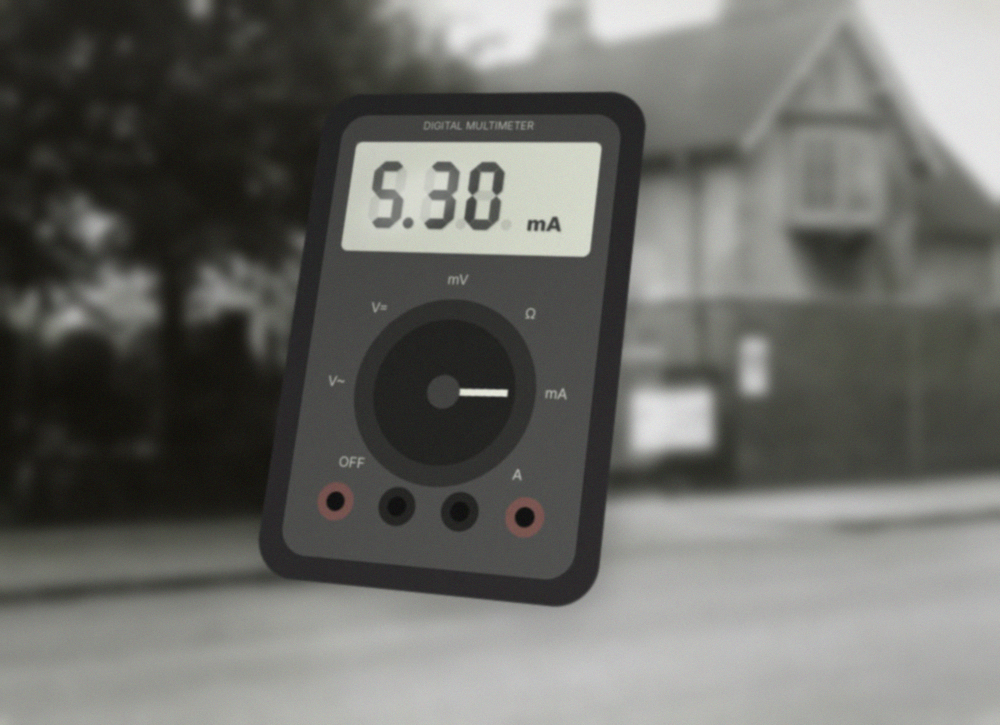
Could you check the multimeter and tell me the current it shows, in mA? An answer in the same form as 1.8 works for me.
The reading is 5.30
